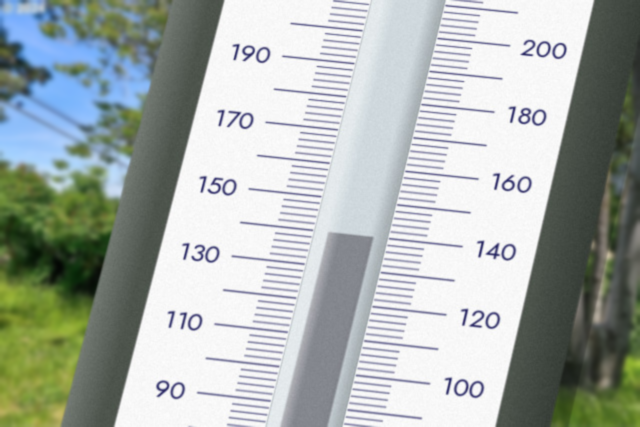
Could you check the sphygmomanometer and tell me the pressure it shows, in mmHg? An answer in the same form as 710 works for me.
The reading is 140
